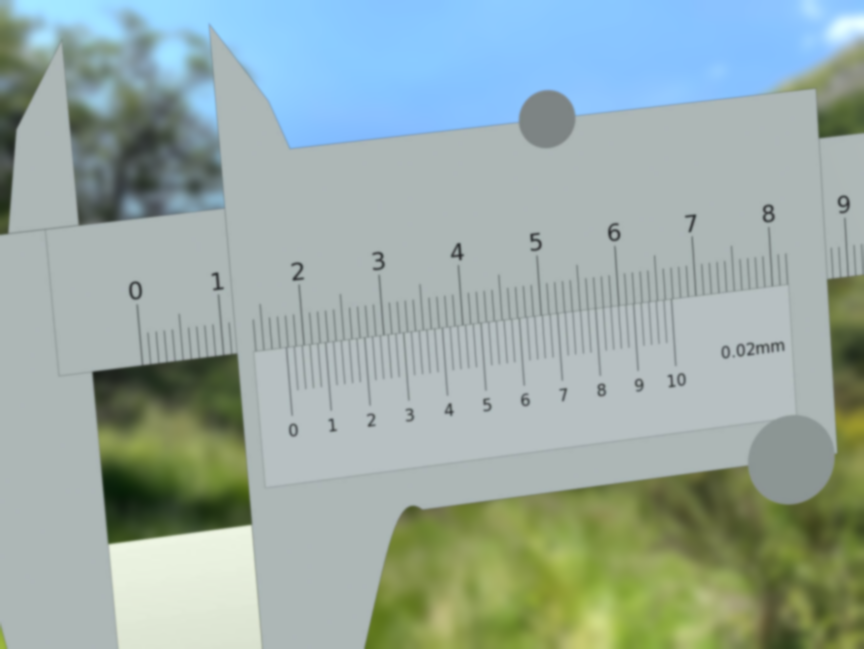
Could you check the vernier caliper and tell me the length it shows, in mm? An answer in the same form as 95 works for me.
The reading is 17.8
